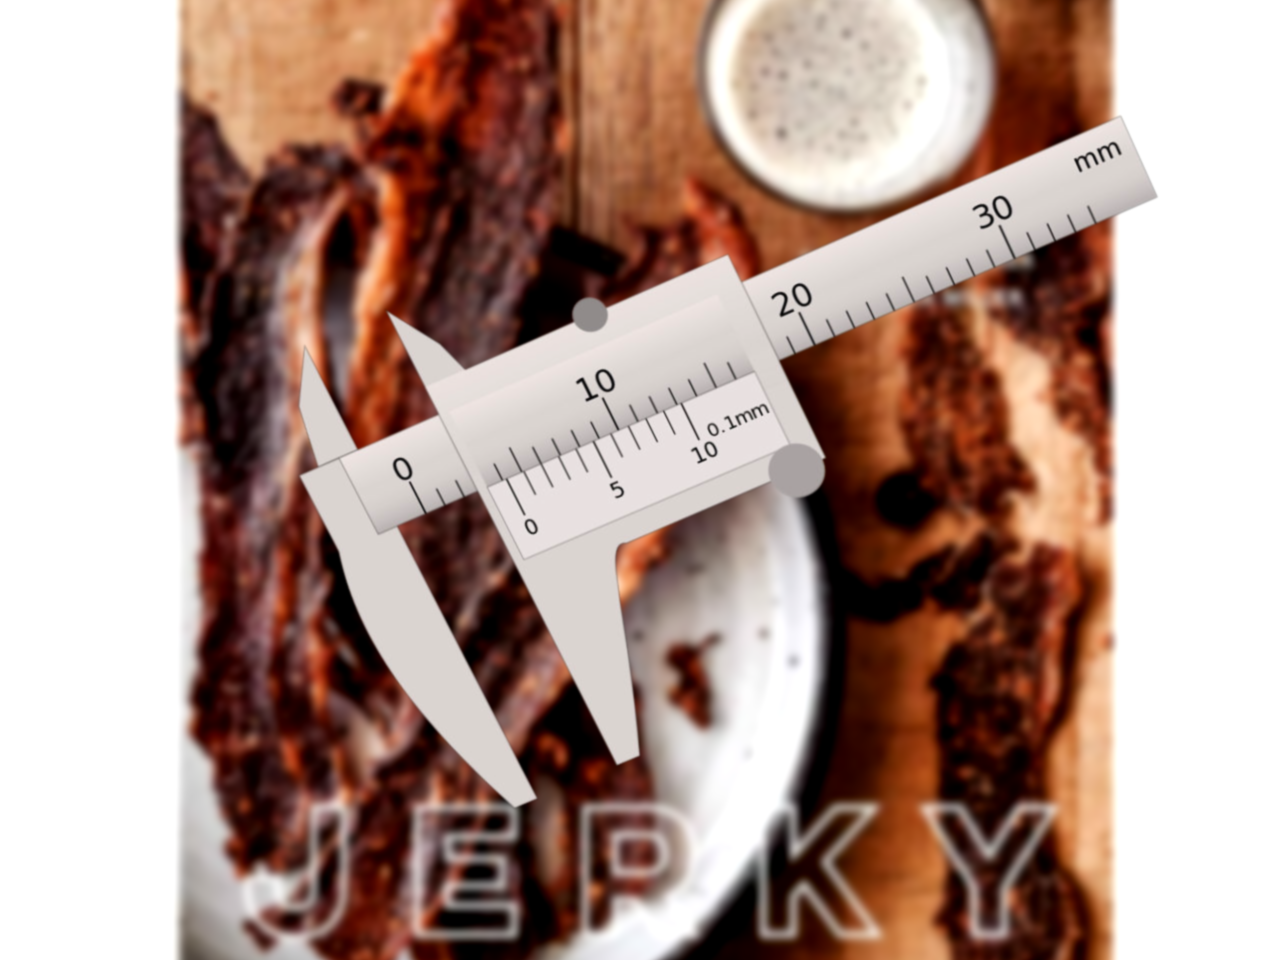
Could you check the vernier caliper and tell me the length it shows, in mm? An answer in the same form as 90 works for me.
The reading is 4.2
